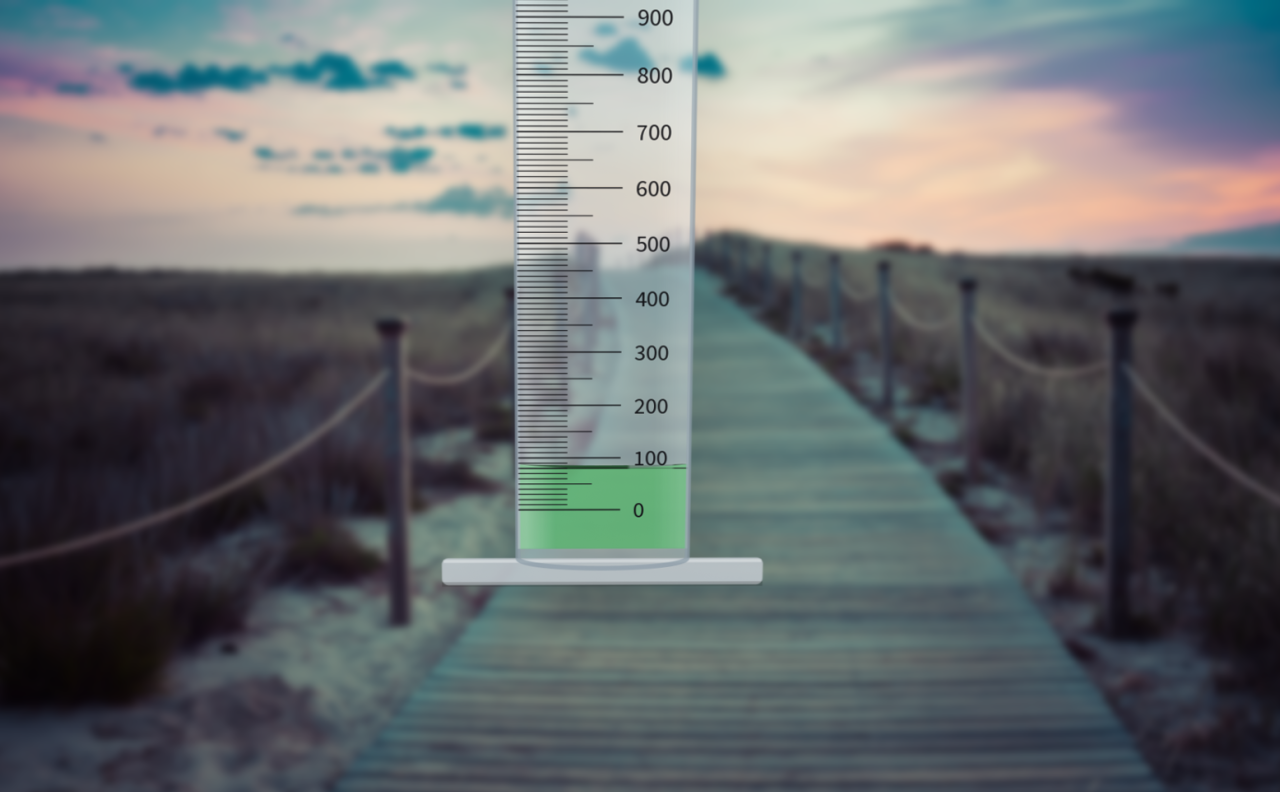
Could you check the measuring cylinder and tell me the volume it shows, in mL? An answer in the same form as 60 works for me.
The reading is 80
